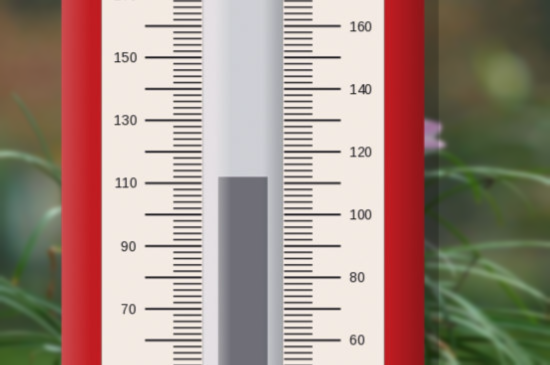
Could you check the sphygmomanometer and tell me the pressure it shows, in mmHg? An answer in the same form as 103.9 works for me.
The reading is 112
